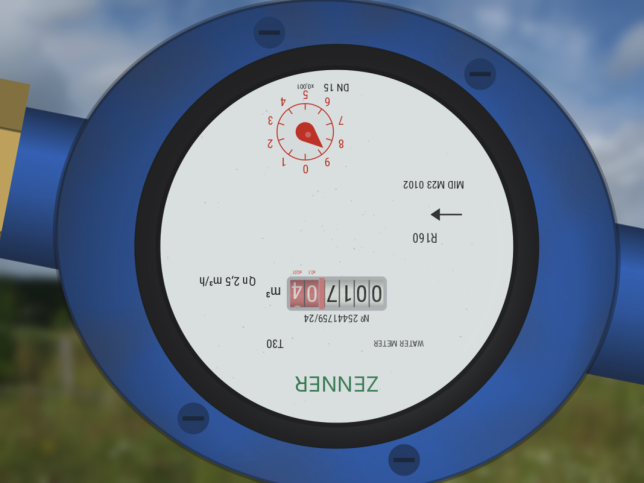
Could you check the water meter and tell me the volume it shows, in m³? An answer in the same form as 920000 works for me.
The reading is 17.038
